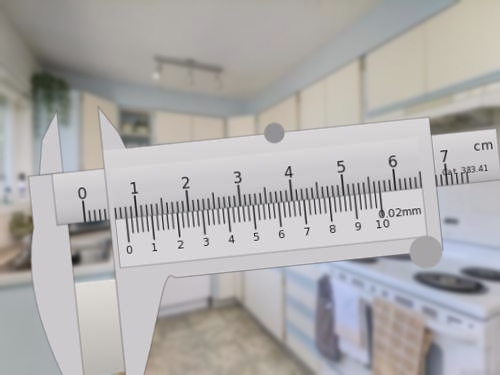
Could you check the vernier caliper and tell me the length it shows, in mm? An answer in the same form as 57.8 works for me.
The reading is 8.0
